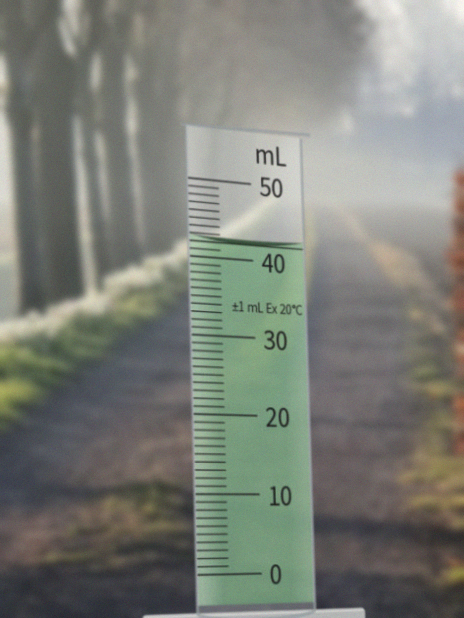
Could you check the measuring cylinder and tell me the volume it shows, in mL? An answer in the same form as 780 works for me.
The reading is 42
